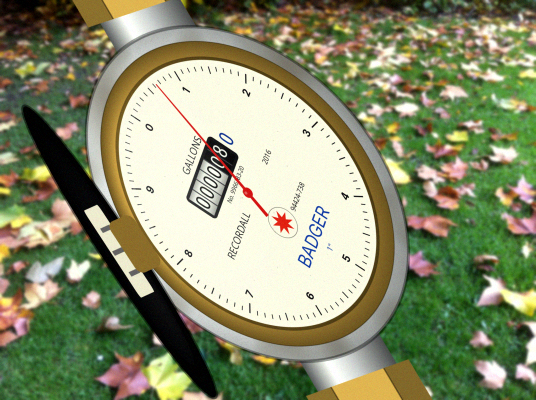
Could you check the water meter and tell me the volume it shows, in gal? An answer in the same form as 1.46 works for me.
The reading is 80.6
